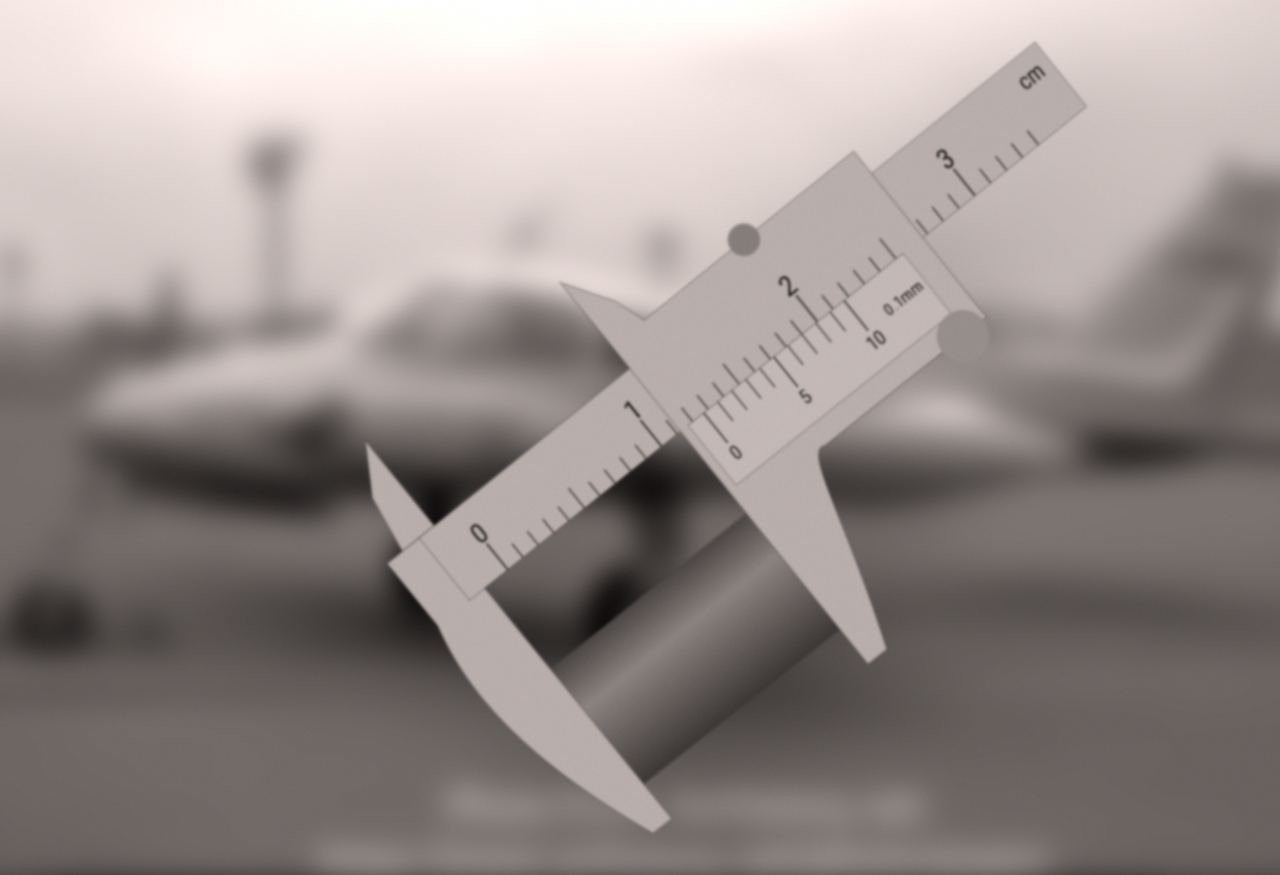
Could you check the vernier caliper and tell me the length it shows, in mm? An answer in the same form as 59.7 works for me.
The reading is 12.7
